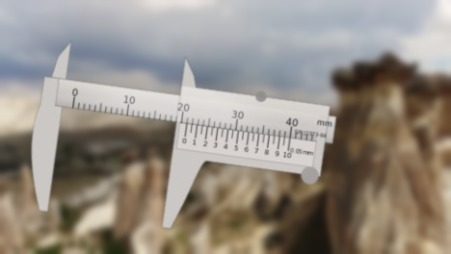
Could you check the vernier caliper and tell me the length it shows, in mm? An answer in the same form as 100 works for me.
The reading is 21.0
